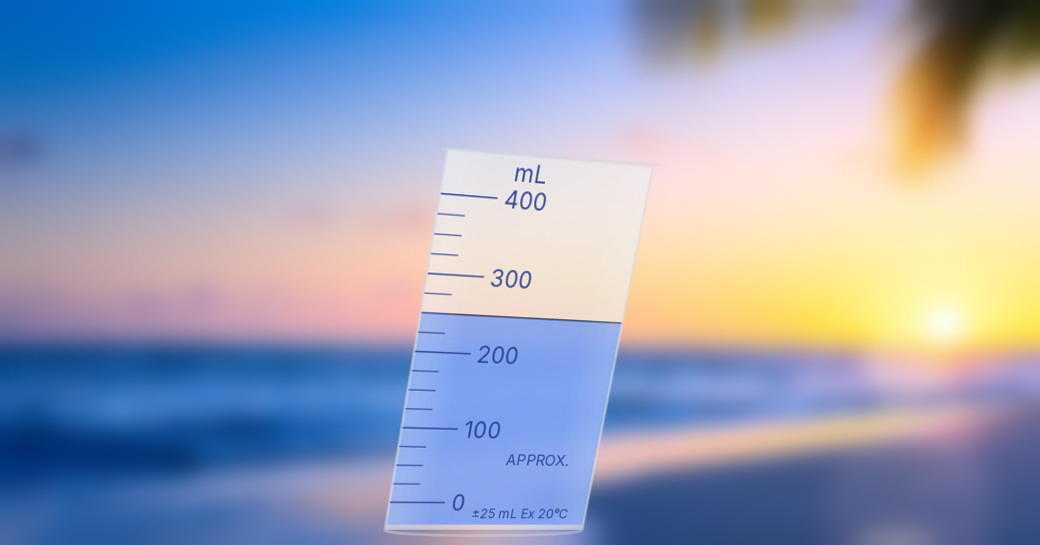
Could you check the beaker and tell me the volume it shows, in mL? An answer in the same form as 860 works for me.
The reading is 250
